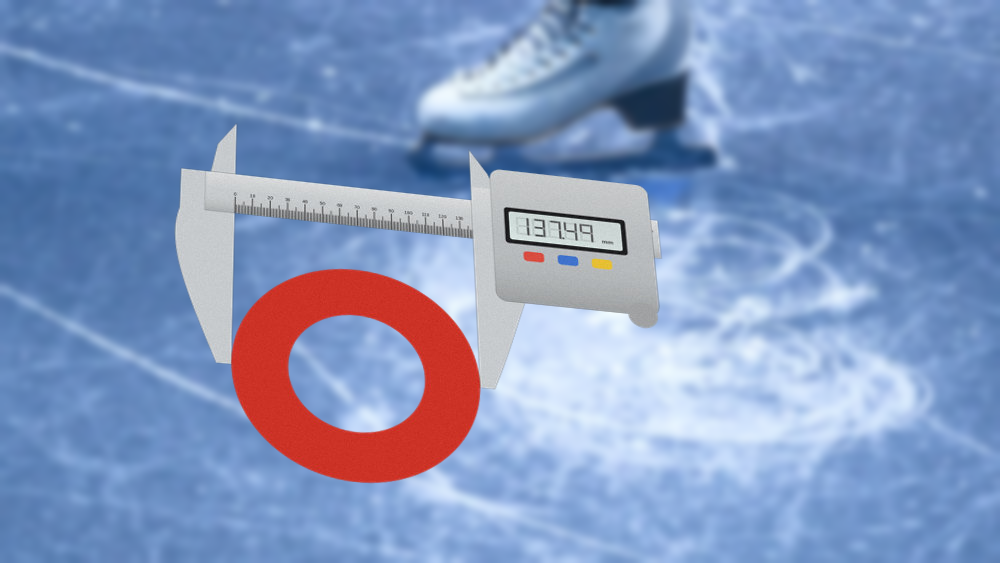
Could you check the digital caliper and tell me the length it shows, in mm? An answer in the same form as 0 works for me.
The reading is 137.49
